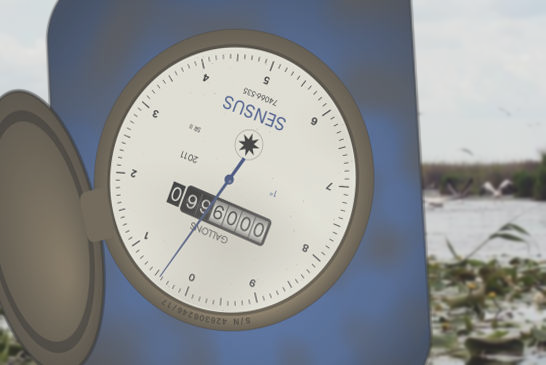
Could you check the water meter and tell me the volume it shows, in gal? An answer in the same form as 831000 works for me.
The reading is 9660.4
